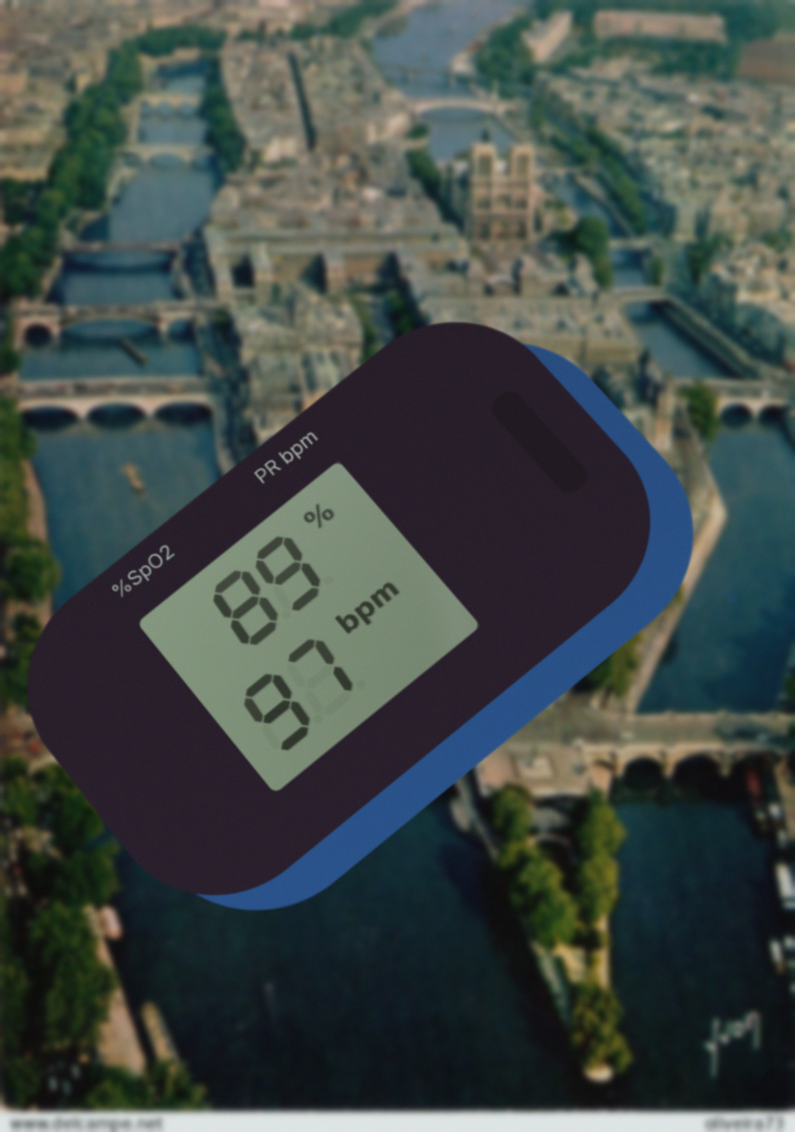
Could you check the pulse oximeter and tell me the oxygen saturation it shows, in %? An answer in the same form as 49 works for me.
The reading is 89
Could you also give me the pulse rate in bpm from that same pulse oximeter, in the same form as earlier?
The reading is 97
